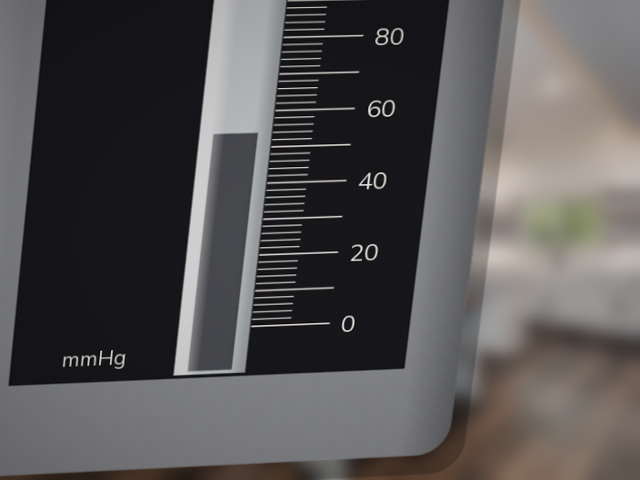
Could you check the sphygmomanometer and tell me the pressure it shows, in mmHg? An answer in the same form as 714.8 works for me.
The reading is 54
